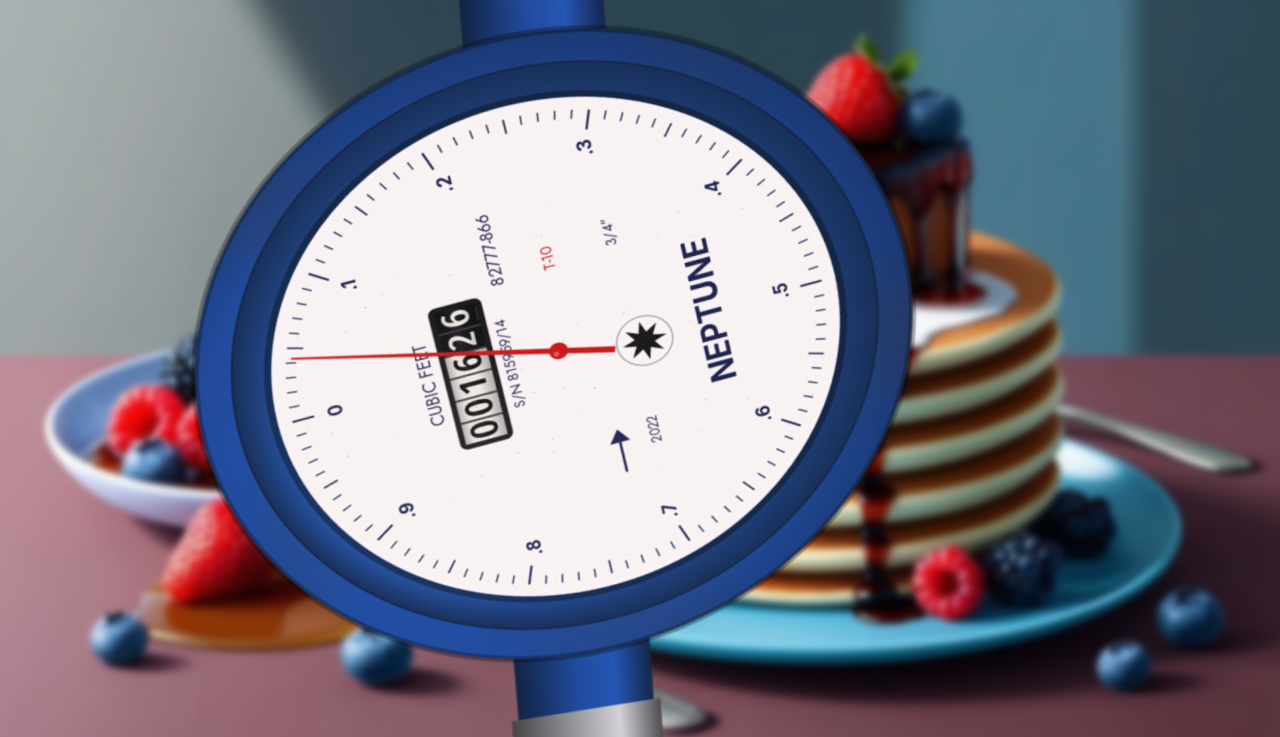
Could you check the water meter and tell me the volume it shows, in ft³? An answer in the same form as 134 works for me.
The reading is 1626.04
